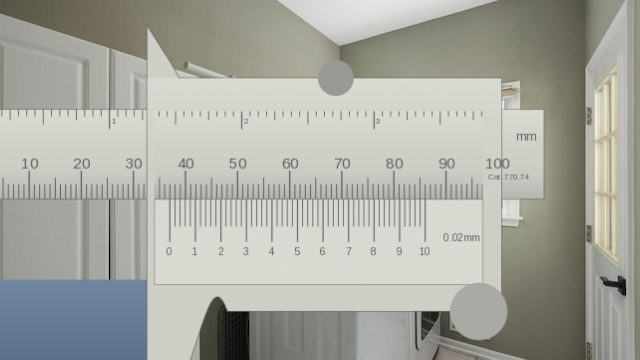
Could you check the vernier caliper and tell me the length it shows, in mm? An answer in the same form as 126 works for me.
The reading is 37.0
